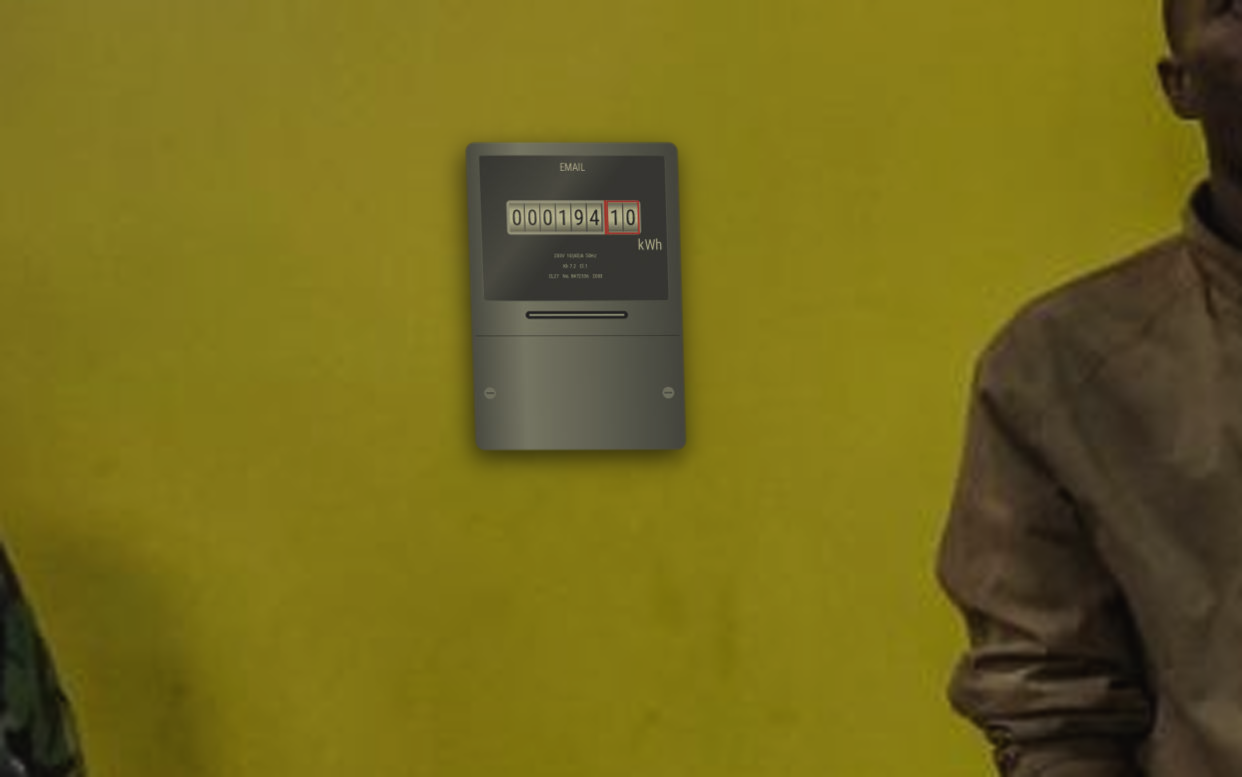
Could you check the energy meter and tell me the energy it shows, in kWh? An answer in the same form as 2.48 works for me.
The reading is 194.10
